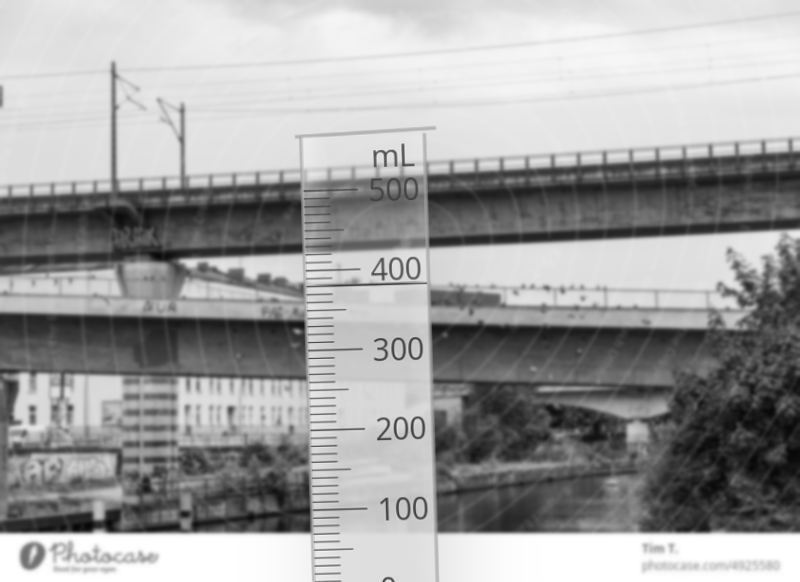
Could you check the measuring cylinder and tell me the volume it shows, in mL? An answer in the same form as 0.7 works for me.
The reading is 380
